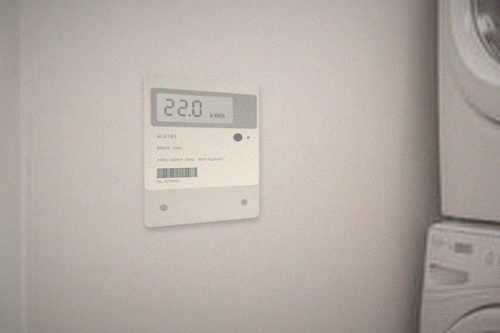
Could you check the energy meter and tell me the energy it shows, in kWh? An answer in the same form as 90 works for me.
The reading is 22.0
